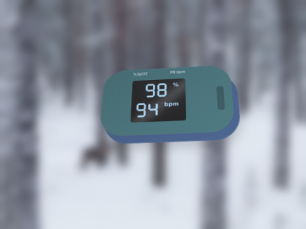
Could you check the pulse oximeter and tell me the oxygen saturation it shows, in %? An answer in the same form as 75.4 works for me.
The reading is 98
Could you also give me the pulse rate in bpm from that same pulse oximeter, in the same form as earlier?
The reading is 94
